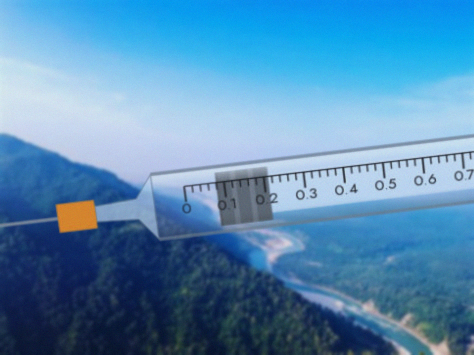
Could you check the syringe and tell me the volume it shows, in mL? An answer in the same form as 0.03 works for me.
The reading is 0.08
